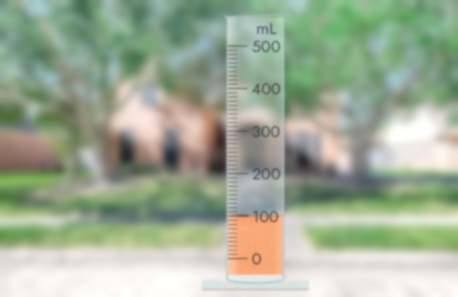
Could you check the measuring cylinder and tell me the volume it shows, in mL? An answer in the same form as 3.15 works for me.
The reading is 100
